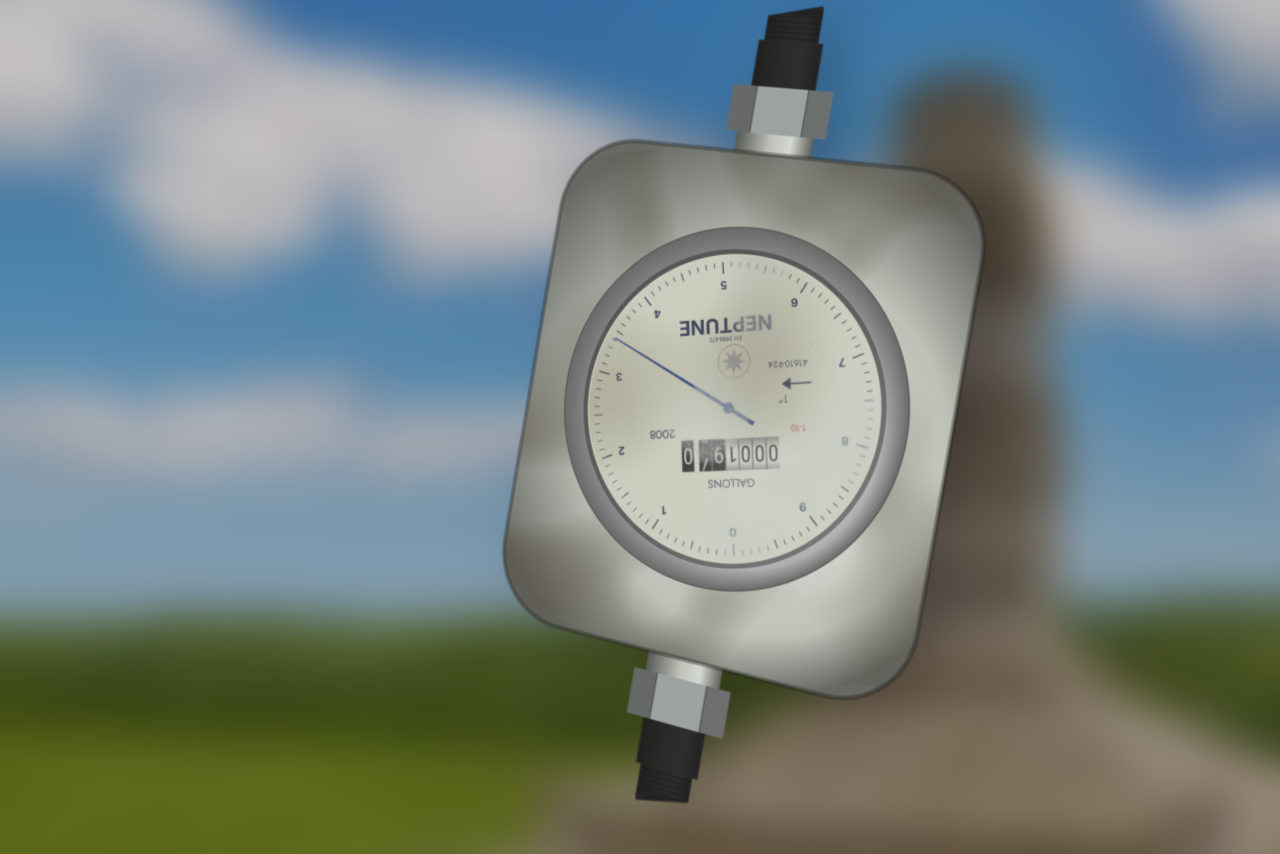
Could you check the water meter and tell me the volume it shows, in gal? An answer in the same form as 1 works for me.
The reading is 1973.4
